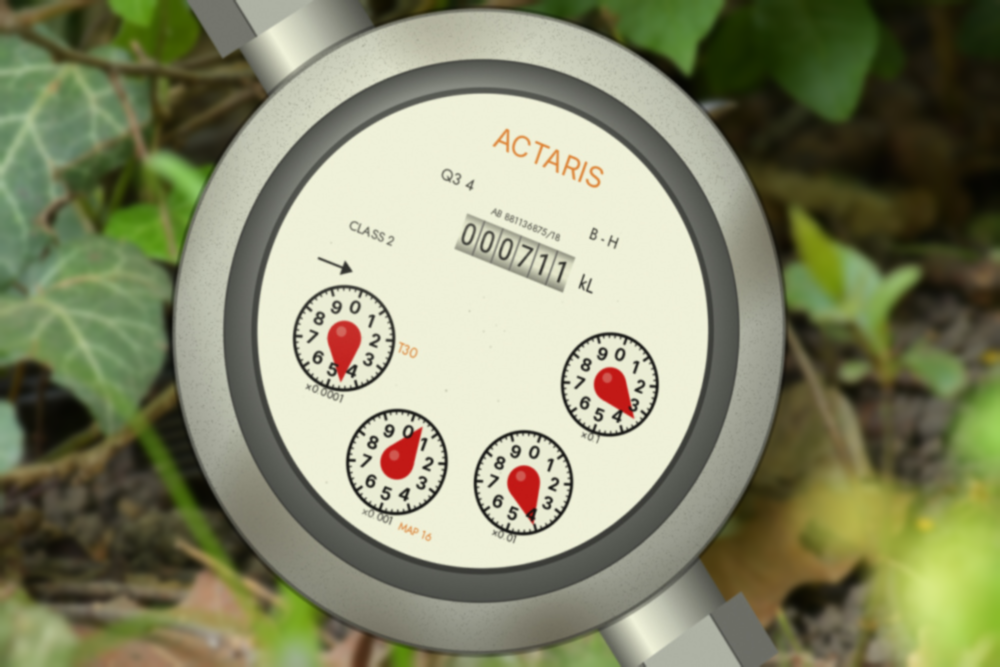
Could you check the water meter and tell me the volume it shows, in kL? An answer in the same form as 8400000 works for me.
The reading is 711.3404
